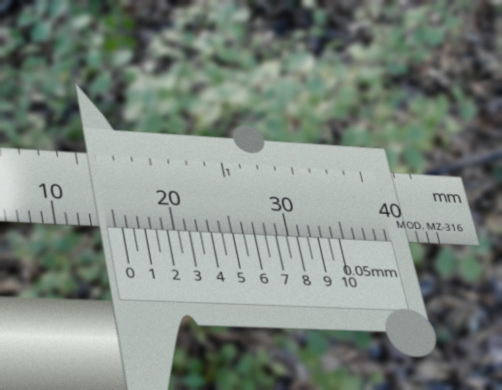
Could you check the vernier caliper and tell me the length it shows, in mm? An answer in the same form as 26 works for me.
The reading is 15.6
